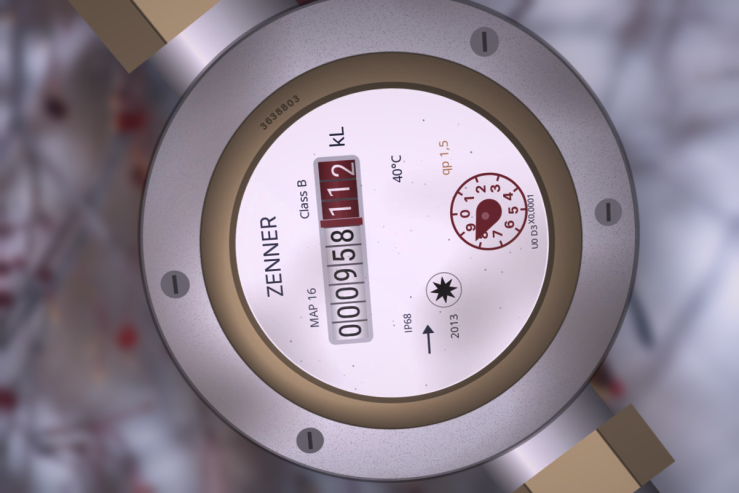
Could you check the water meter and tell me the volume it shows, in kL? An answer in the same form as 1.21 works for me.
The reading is 958.1118
